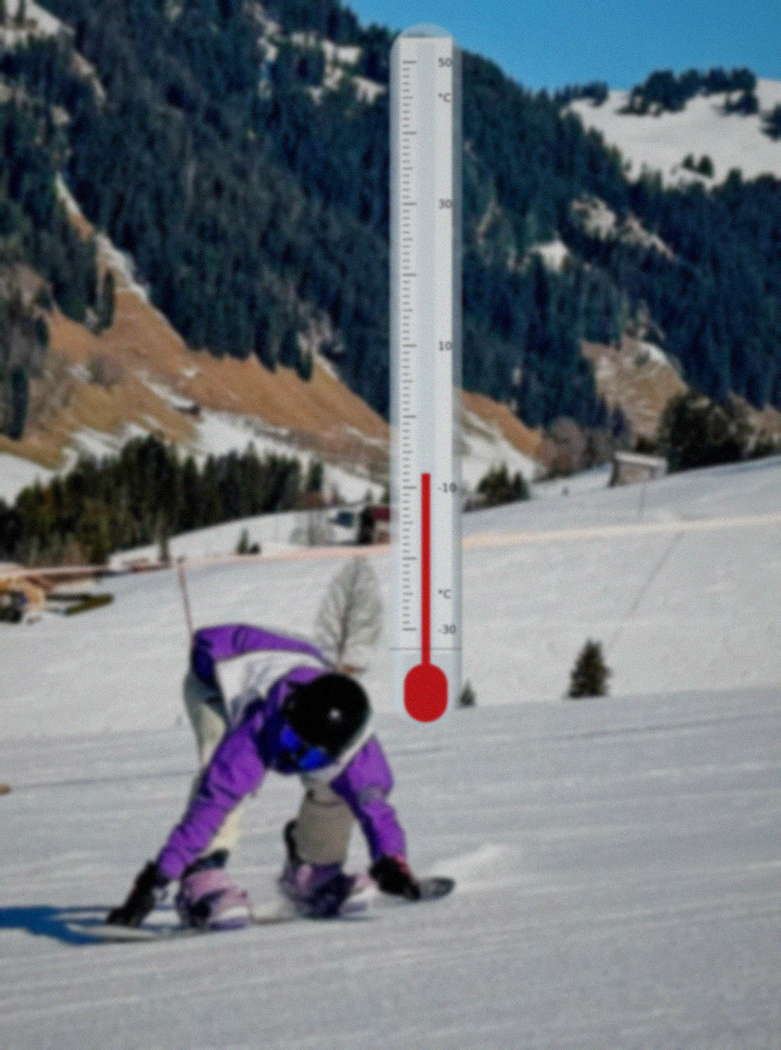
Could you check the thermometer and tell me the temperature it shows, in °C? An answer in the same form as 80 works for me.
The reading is -8
